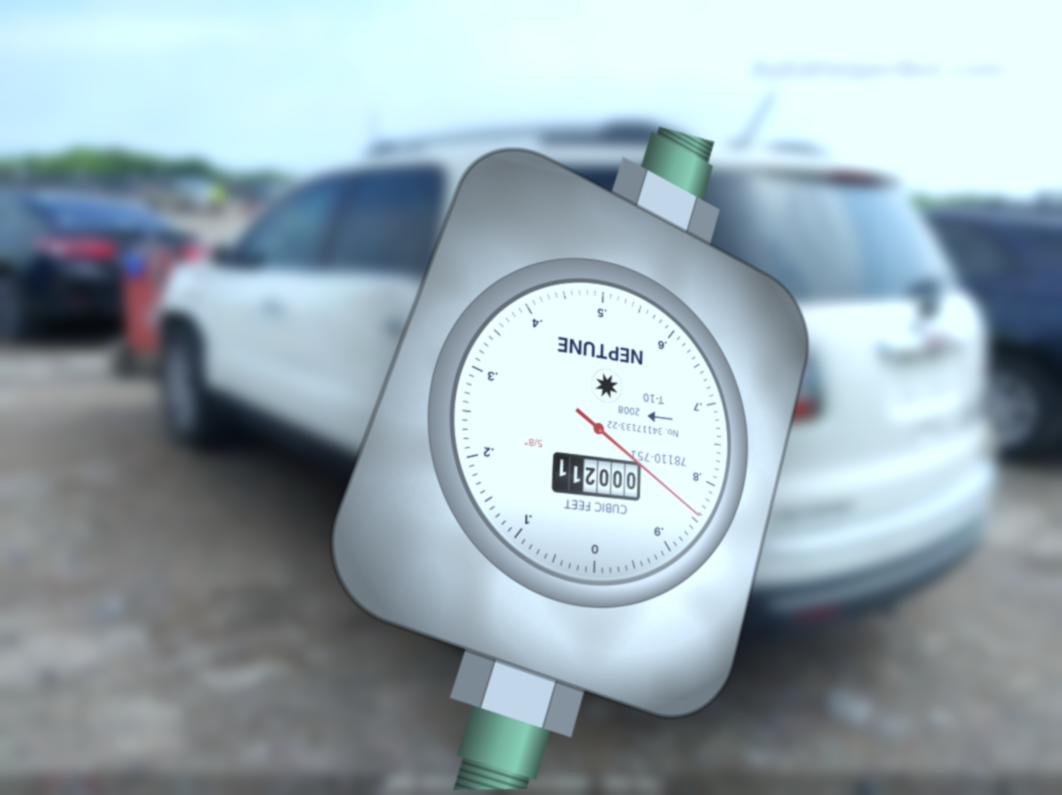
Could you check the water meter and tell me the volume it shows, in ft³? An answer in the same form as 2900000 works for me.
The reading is 210.84
